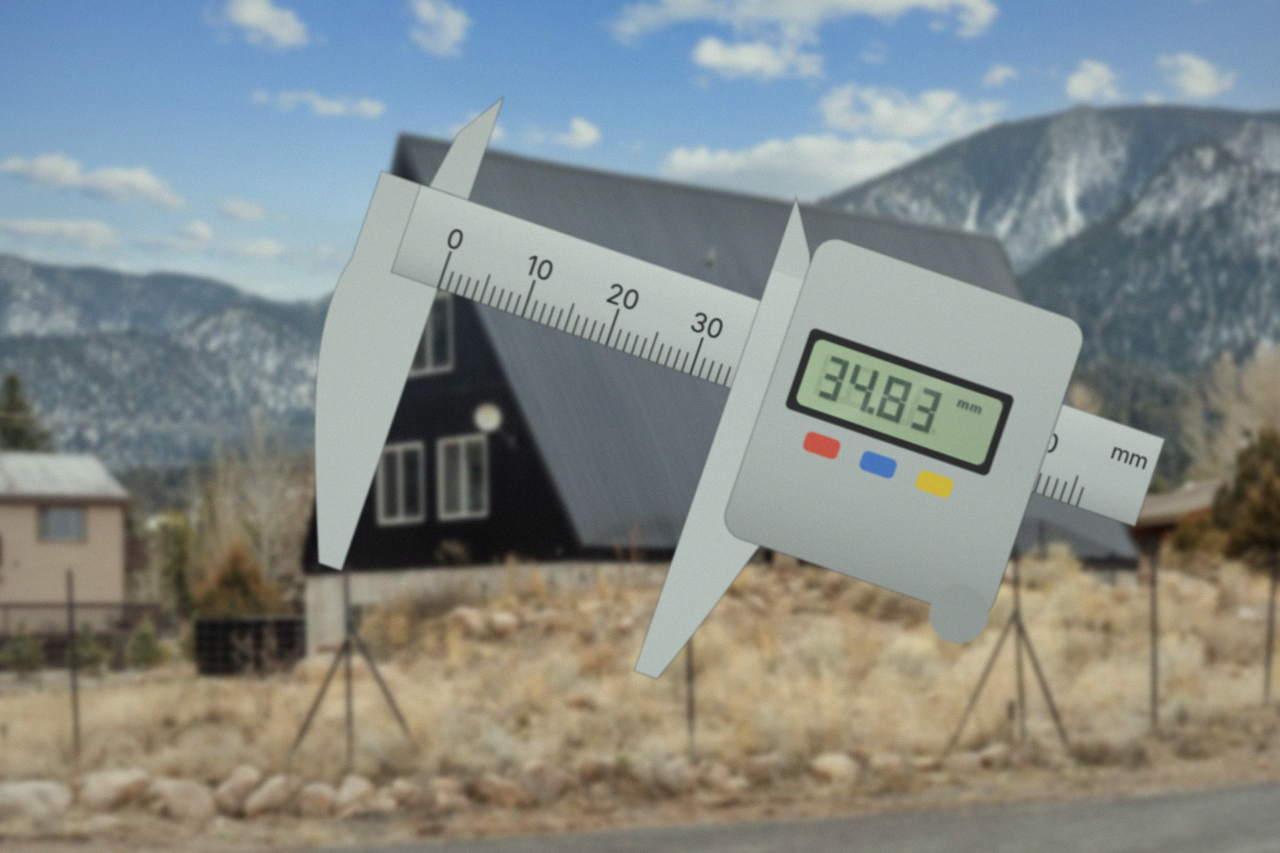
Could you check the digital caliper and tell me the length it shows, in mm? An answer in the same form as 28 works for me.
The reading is 34.83
